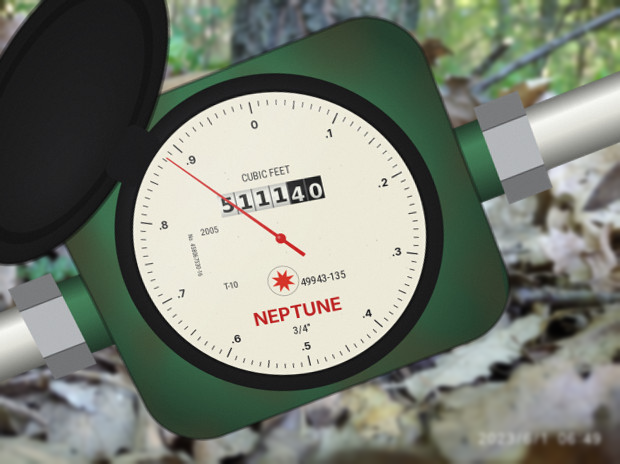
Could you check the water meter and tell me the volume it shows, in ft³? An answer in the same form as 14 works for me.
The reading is 511139.88
